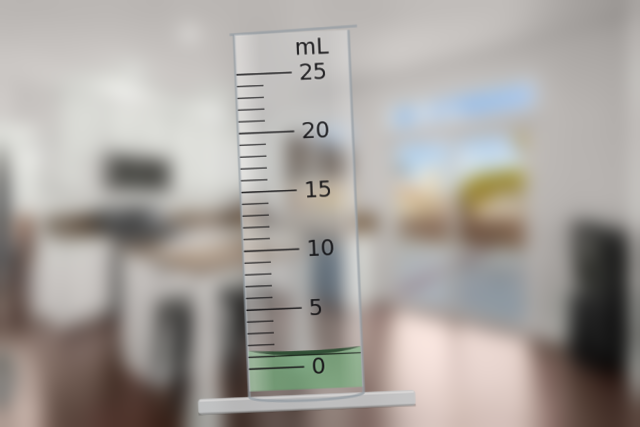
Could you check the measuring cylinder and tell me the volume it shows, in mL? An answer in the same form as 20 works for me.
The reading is 1
